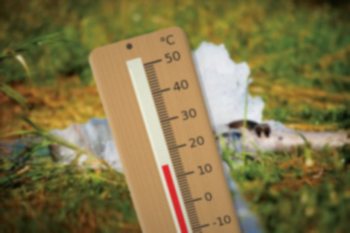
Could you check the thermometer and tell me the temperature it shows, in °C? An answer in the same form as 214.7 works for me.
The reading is 15
